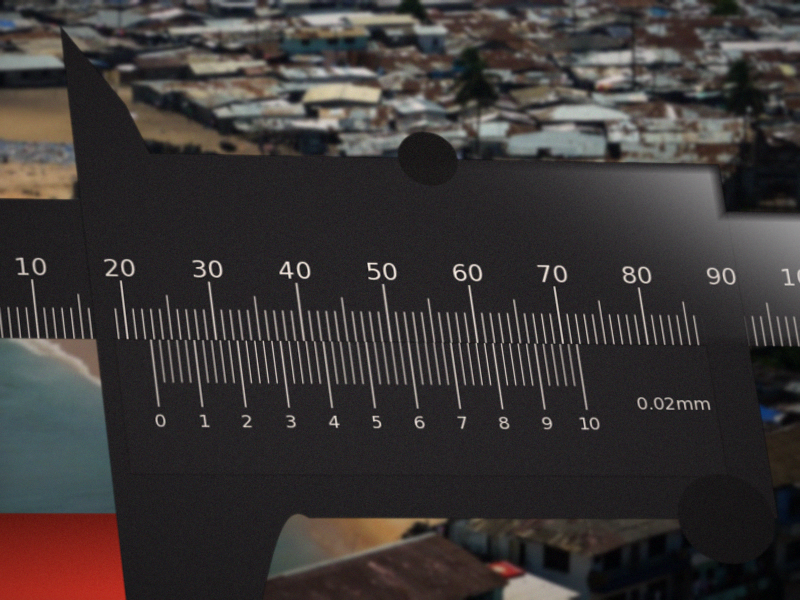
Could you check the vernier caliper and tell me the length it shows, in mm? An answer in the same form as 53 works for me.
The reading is 22.6
